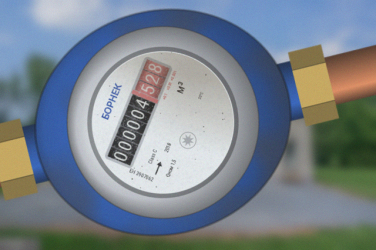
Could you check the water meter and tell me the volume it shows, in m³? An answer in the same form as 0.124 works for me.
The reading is 4.528
